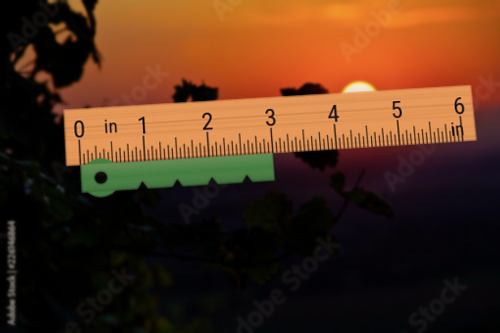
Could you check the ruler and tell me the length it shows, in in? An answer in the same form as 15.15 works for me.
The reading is 3
